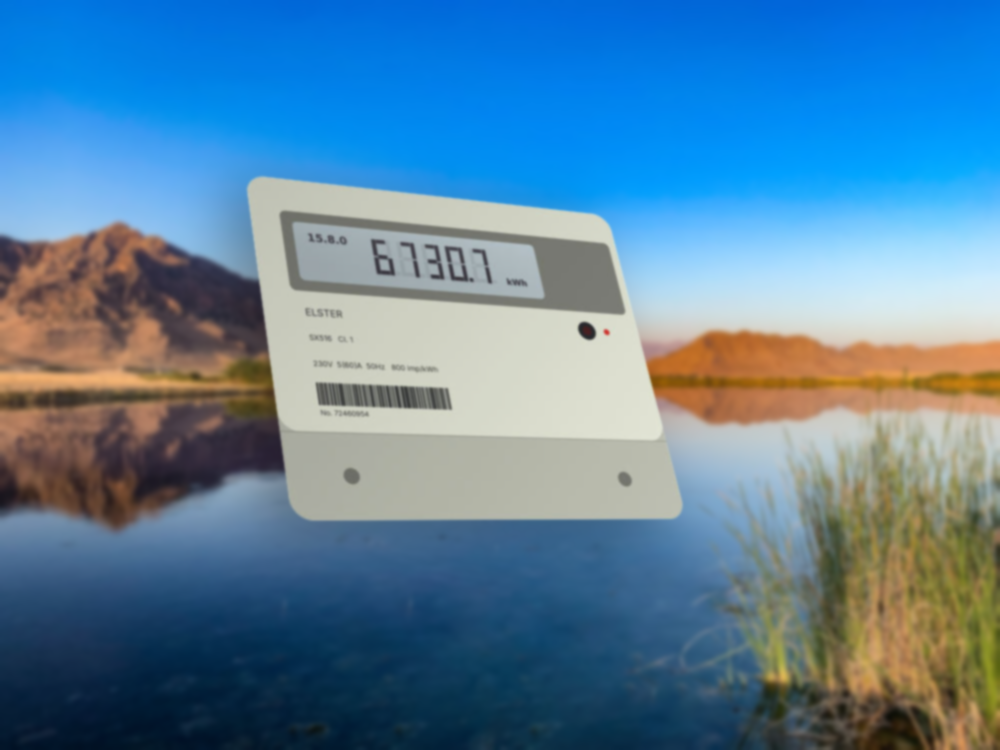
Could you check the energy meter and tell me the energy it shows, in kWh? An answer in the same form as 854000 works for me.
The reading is 6730.7
